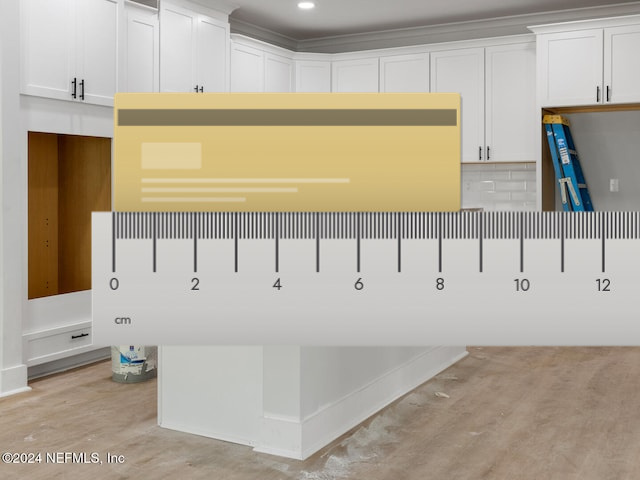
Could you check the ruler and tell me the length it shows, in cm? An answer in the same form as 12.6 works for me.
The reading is 8.5
